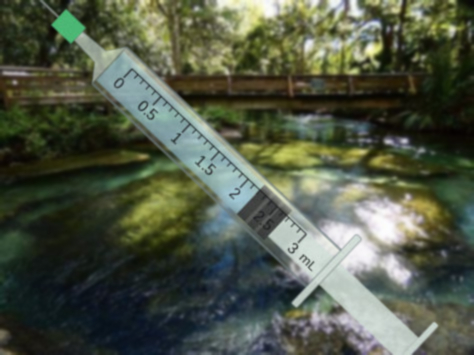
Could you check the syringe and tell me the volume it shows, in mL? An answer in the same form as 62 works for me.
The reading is 2.2
